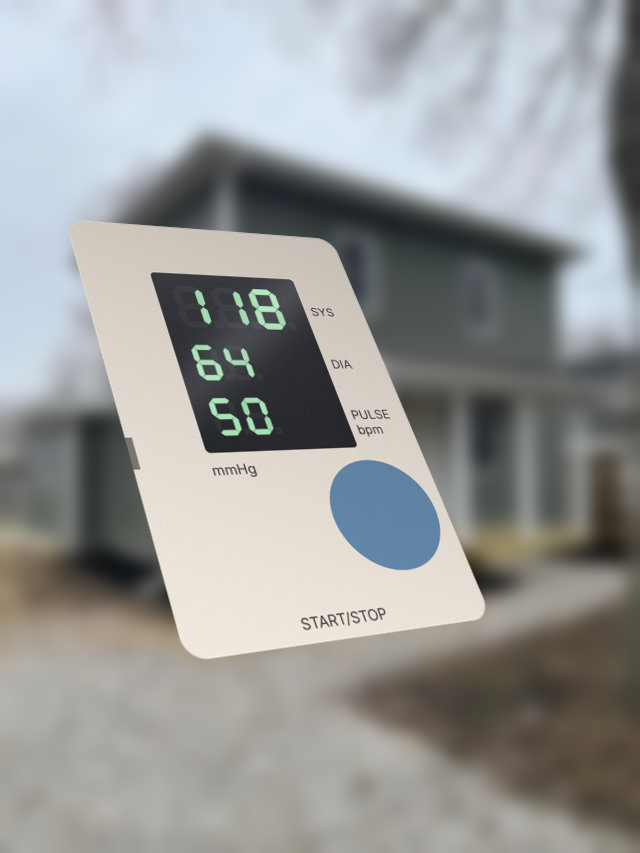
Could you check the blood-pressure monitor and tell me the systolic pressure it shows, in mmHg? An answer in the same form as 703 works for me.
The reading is 118
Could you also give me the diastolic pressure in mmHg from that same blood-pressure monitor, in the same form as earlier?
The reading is 64
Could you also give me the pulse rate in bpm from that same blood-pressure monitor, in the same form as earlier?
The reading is 50
